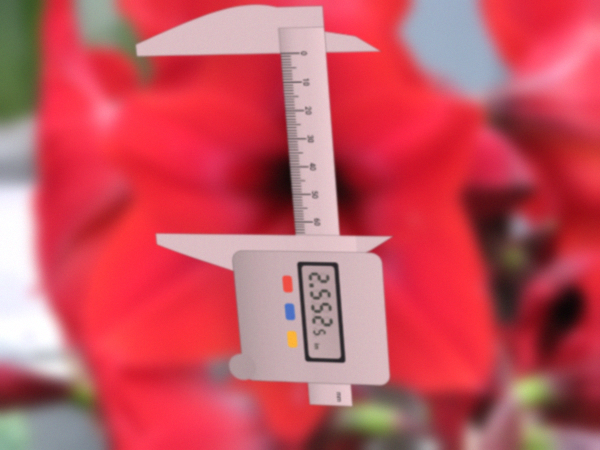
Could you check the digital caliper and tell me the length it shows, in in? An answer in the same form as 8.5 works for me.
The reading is 2.5525
